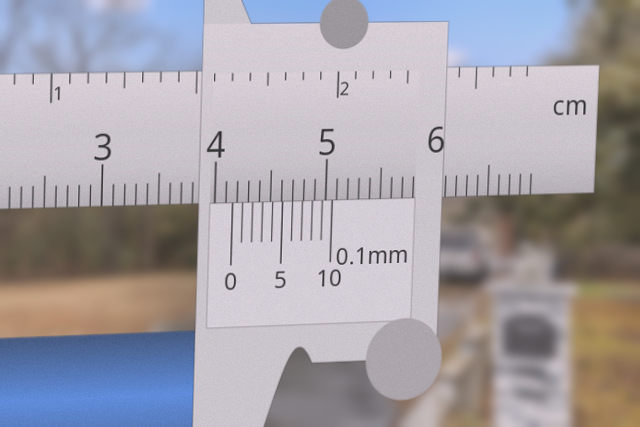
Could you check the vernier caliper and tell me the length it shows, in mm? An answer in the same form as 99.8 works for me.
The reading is 41.6
